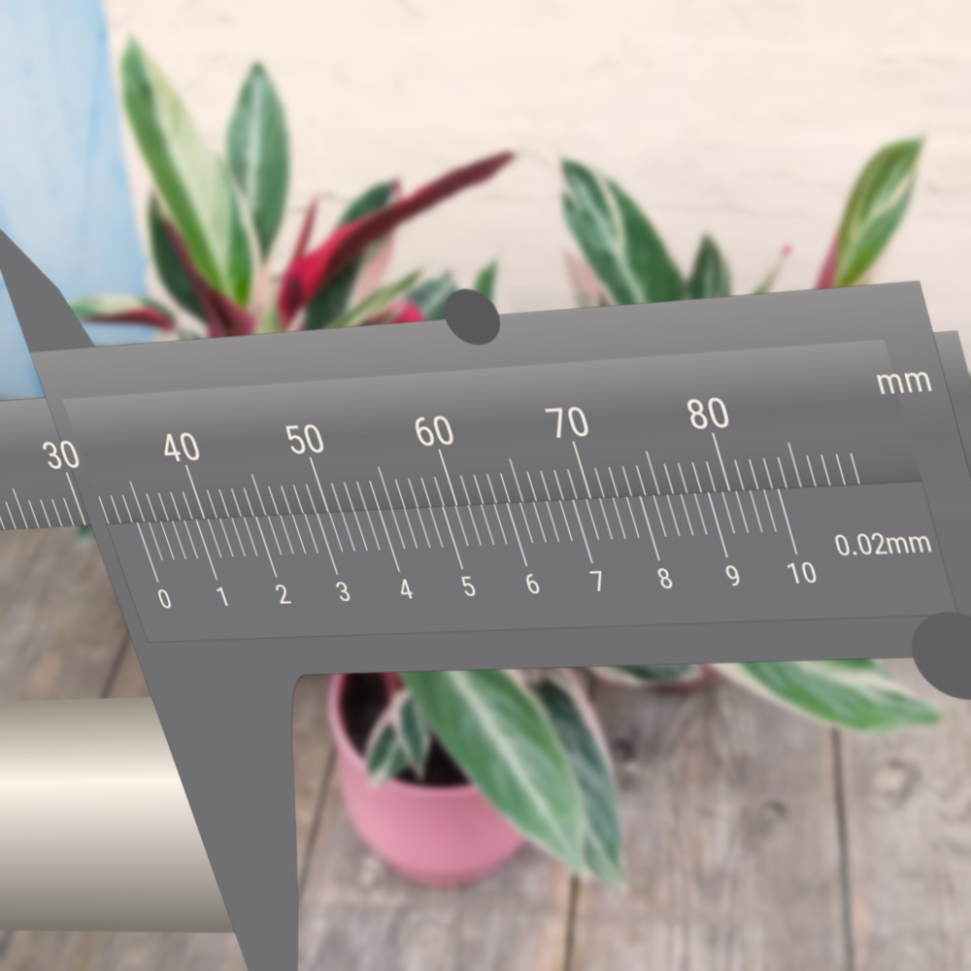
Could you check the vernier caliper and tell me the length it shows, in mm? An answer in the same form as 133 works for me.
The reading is 34.4
